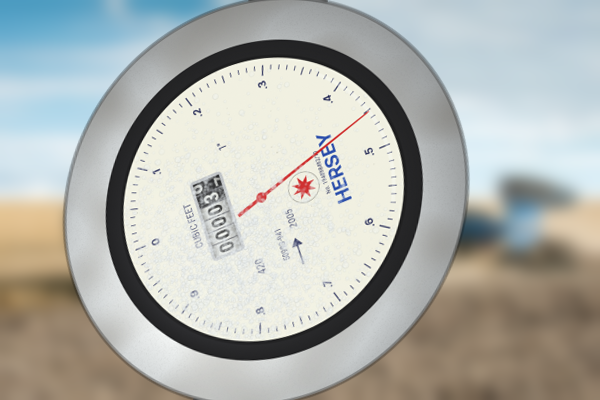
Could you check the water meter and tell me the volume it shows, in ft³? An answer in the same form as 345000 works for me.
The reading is 36.45
